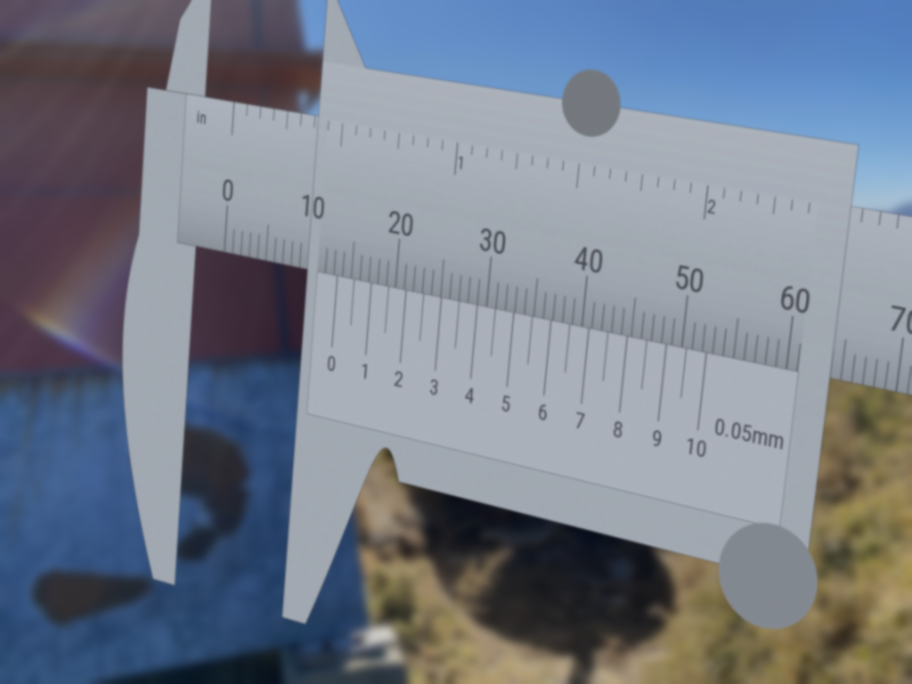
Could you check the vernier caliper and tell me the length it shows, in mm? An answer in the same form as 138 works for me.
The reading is 13.4
